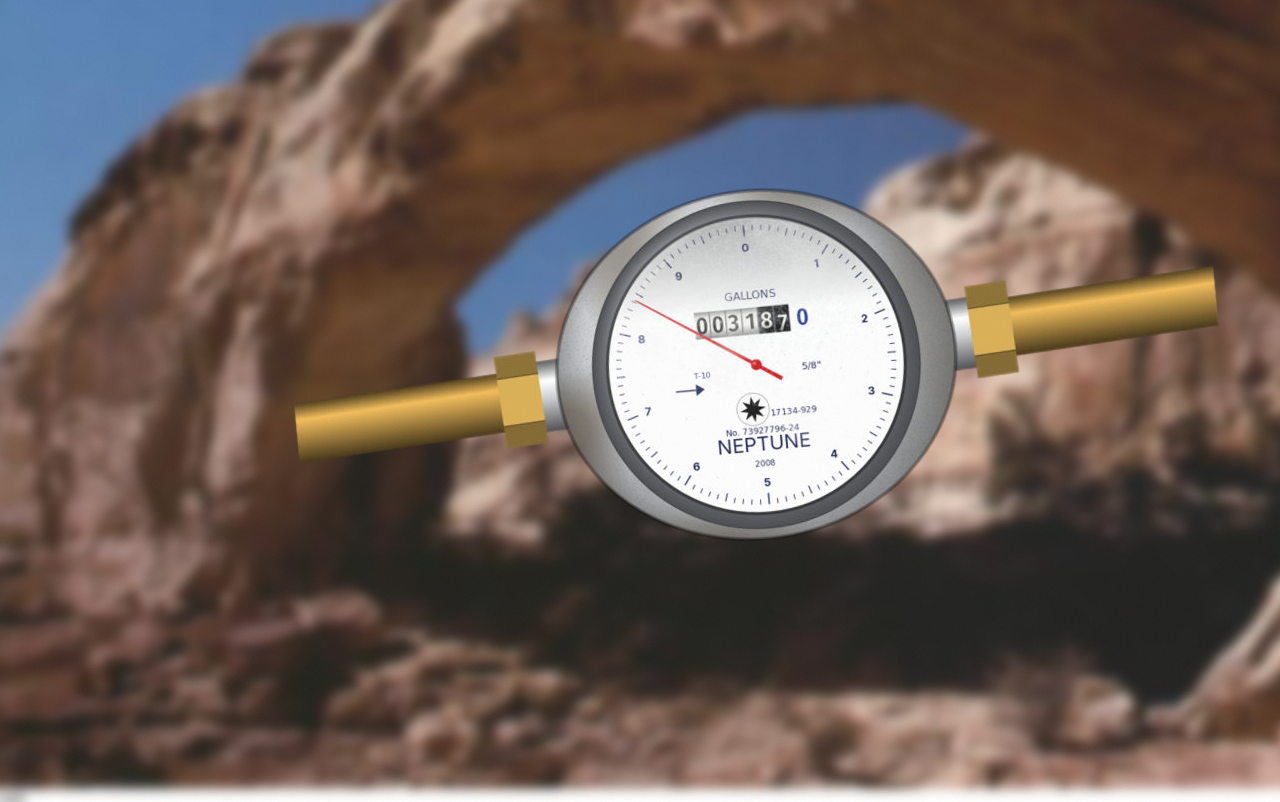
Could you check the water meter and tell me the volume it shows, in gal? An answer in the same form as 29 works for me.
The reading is 31868.4
